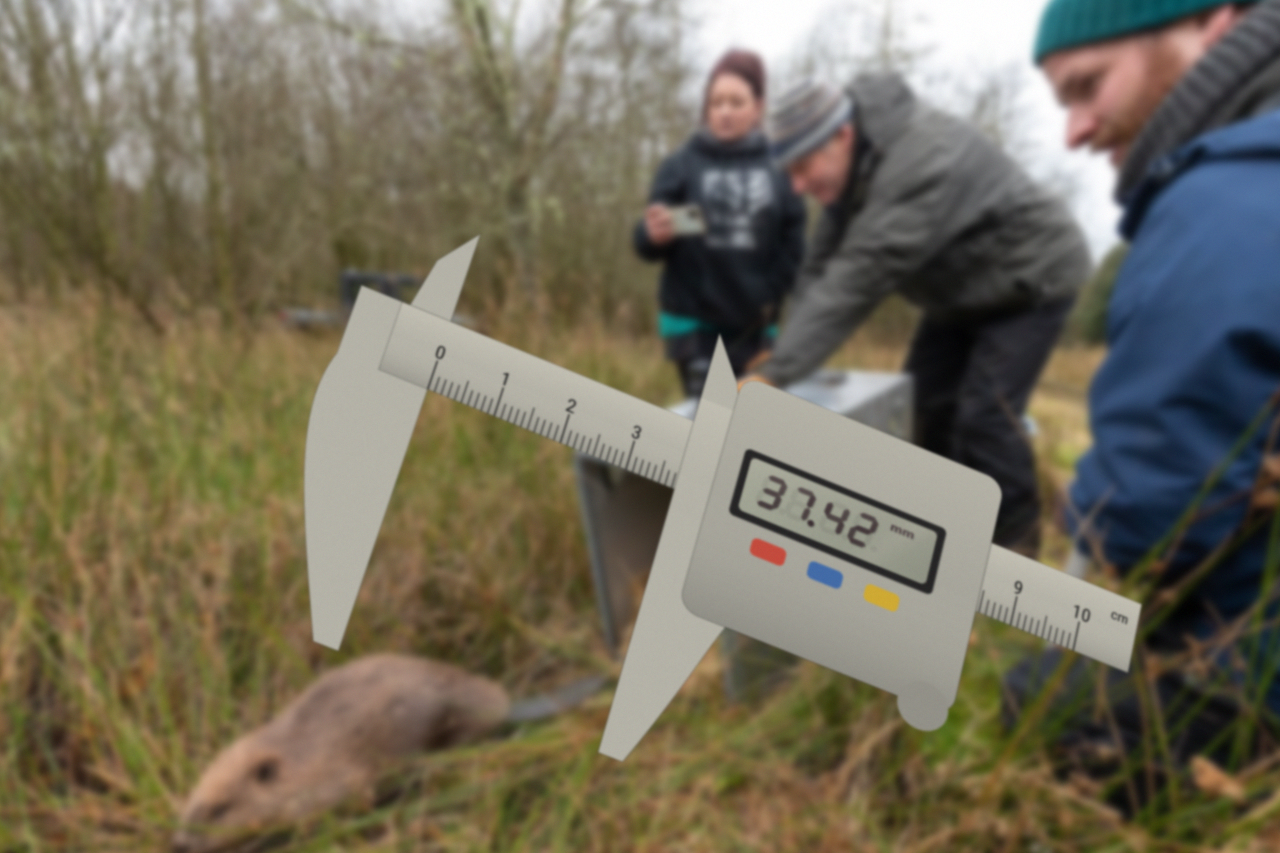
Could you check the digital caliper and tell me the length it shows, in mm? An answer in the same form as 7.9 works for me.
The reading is 37.42
